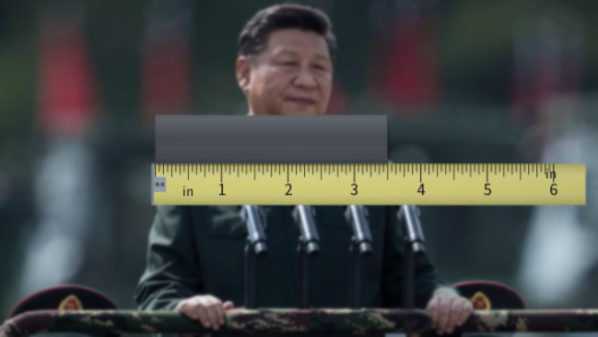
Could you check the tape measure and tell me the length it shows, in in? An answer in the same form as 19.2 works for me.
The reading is 3.5
